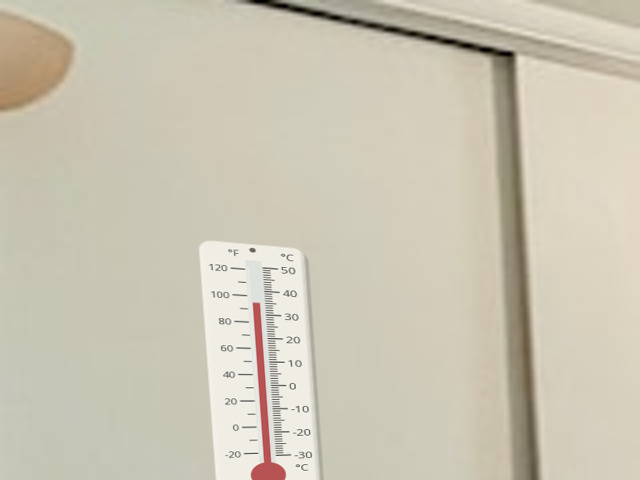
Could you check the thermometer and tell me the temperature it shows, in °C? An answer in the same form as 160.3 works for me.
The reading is 35
